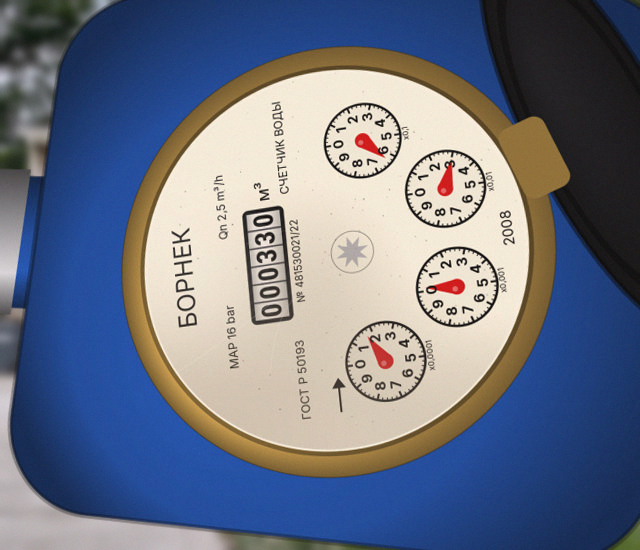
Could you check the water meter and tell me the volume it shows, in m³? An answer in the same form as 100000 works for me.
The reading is 330.6301
